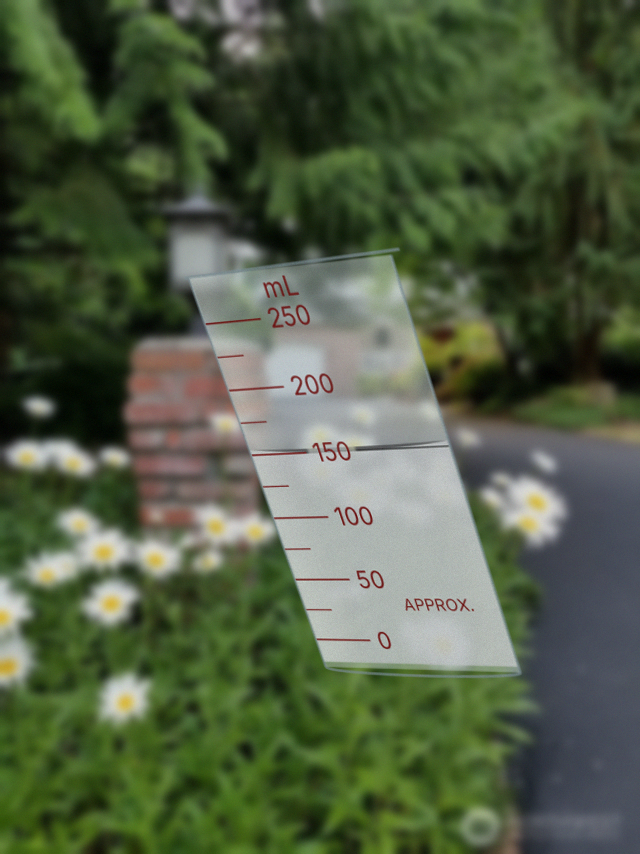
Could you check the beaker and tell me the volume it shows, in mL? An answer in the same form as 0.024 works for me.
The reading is 150
